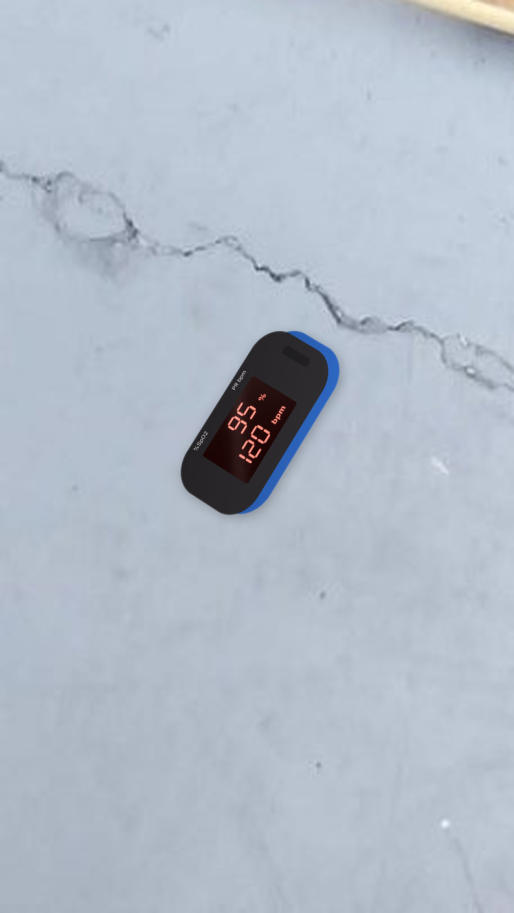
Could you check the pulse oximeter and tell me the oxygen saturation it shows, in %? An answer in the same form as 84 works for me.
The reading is 95
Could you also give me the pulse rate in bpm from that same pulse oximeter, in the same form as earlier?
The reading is 120
